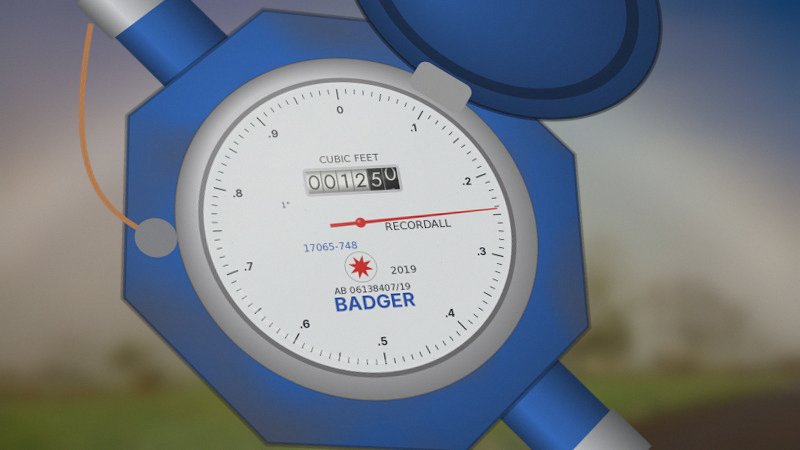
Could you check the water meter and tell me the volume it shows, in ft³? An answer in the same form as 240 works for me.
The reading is 1250.24
